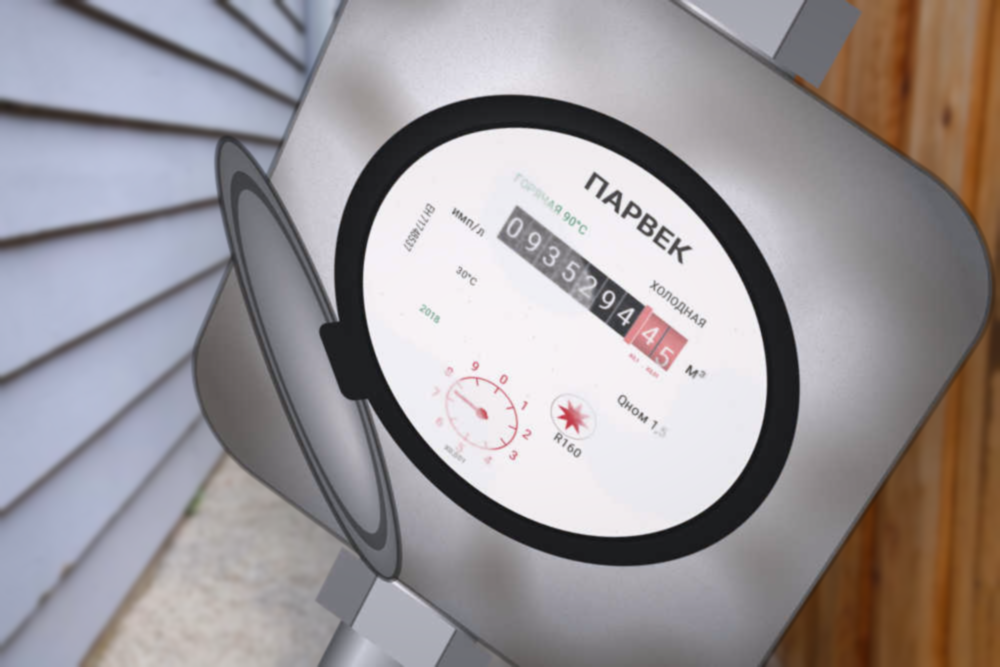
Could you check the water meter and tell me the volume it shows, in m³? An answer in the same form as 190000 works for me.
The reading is 935294.447
